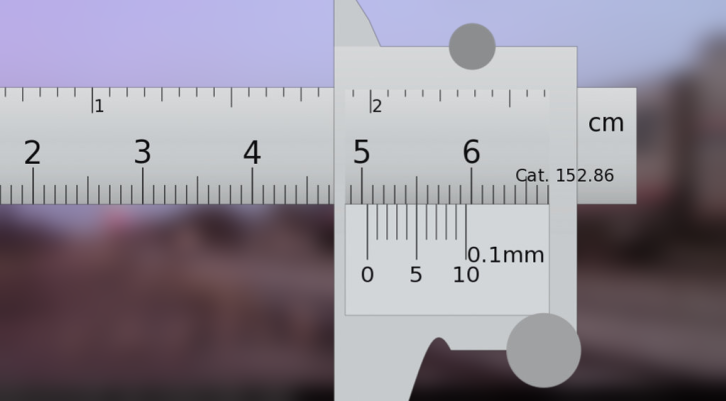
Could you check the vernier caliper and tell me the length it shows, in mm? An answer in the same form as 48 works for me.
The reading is 50.5
